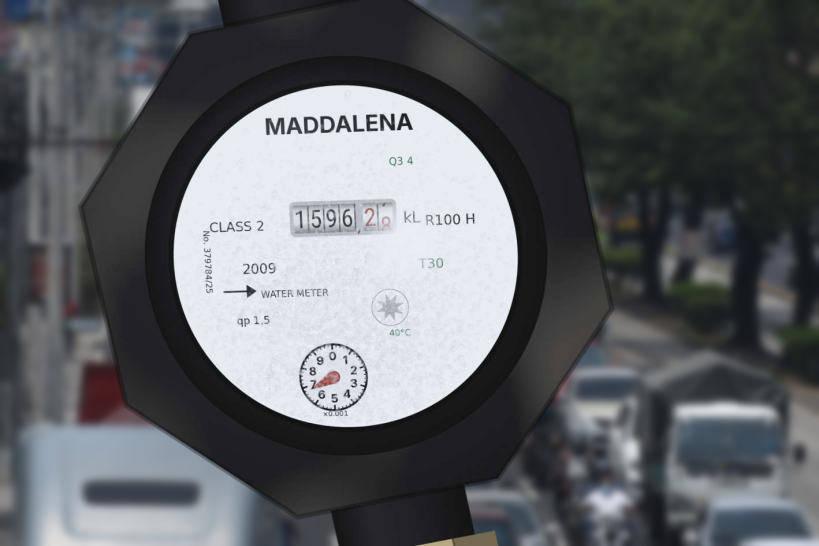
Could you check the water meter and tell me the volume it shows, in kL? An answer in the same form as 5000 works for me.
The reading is 1596.276
